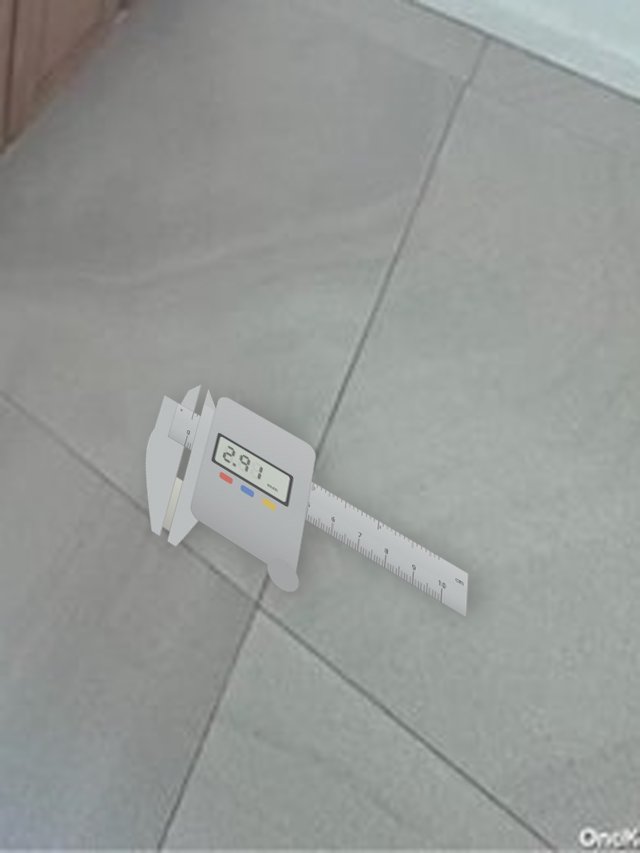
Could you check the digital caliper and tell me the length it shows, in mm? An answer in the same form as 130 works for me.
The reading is 2.91
